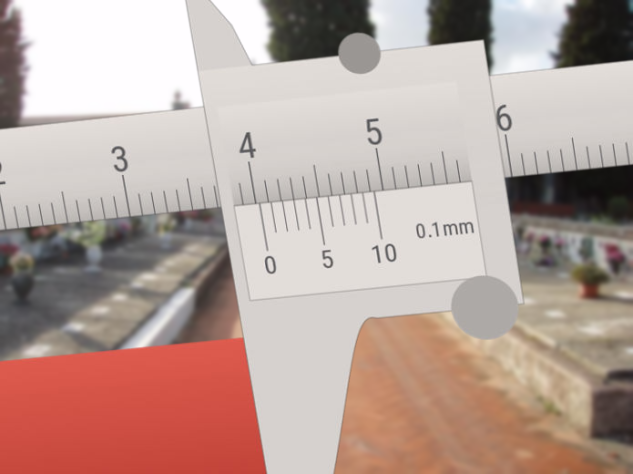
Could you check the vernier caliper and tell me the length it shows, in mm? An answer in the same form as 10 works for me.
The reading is 40.3
